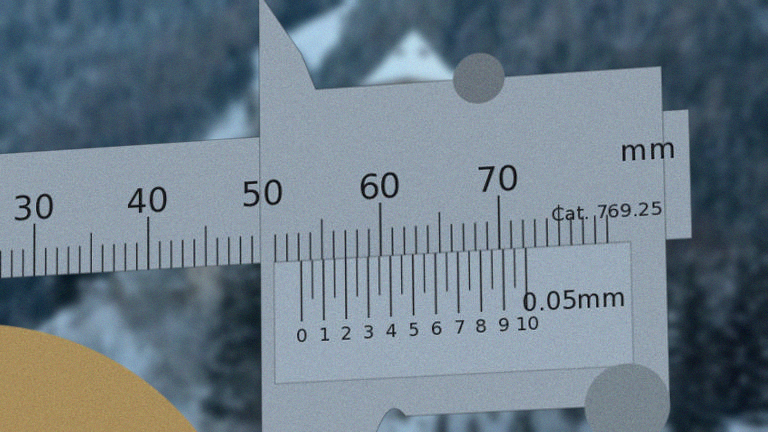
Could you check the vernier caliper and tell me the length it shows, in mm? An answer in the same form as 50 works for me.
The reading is 53.2
